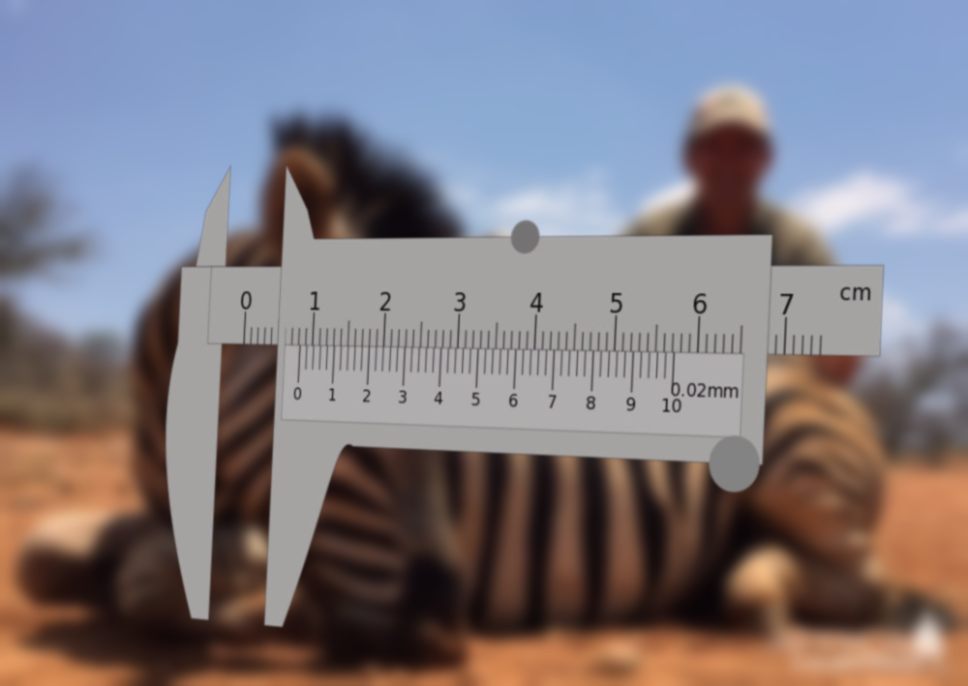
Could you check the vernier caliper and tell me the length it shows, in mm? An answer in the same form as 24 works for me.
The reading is 8.2
